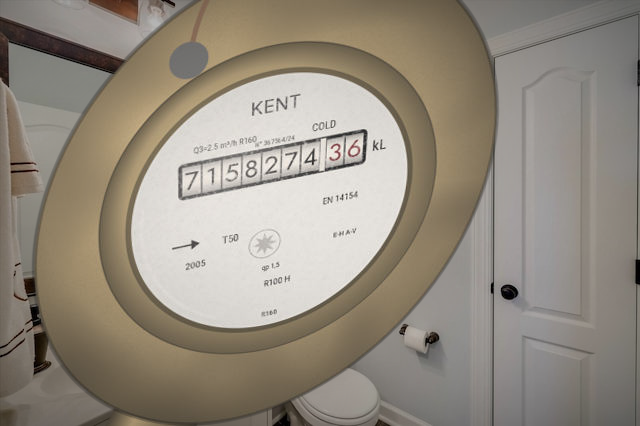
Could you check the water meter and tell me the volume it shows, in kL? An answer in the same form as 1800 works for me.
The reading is 7158274.36
